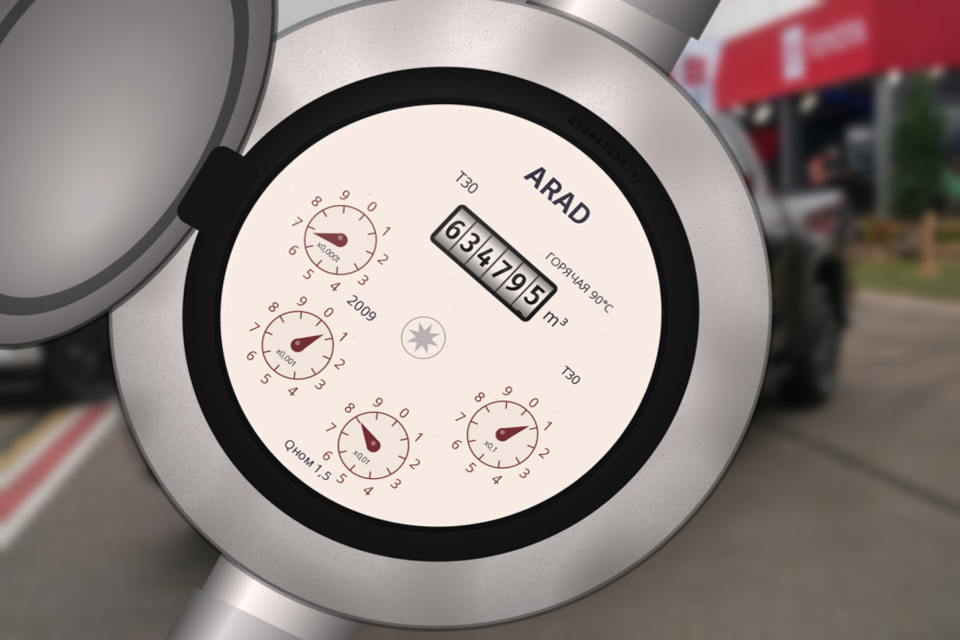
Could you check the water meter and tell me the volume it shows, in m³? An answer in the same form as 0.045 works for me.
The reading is 634795.0806
